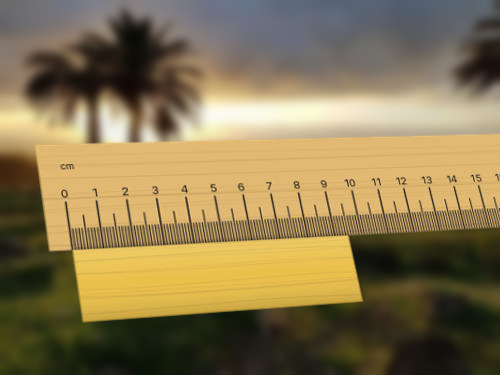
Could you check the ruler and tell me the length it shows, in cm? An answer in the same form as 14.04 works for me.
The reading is 9.5
